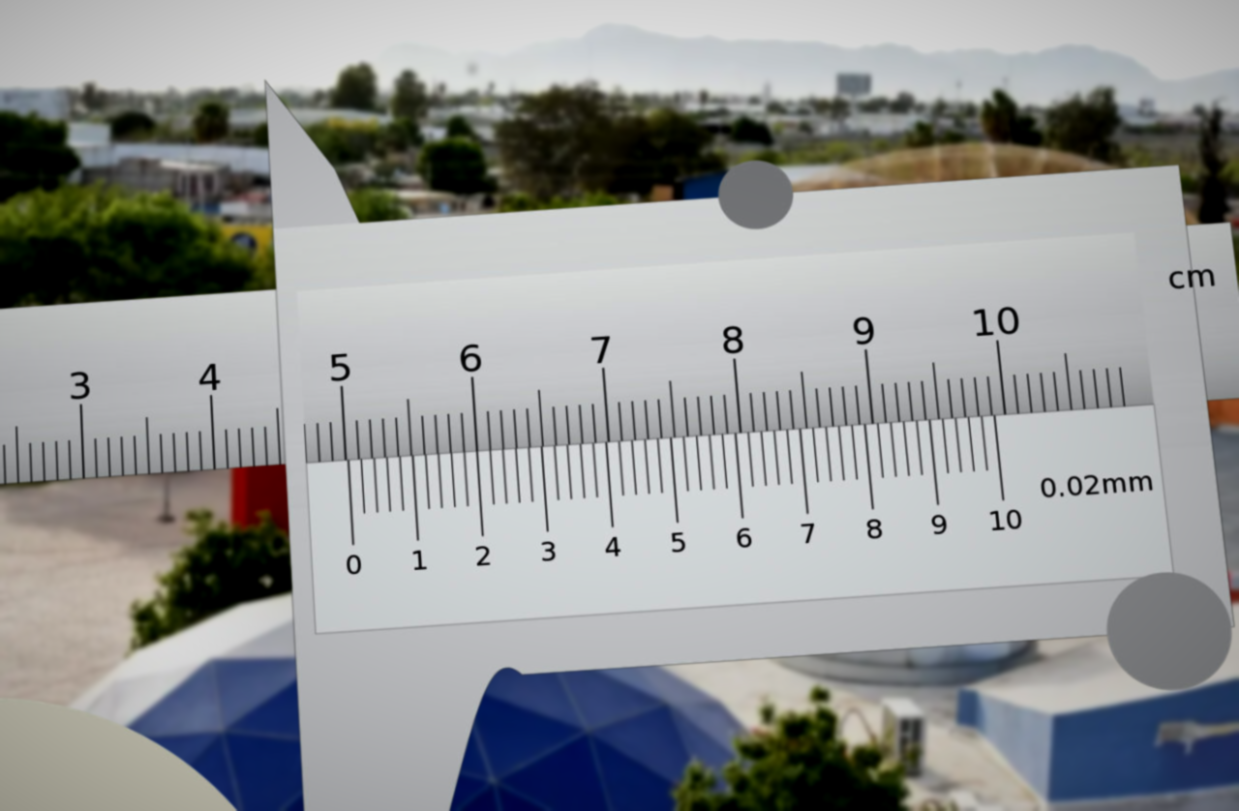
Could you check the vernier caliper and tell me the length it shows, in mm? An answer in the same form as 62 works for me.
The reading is 50.2
